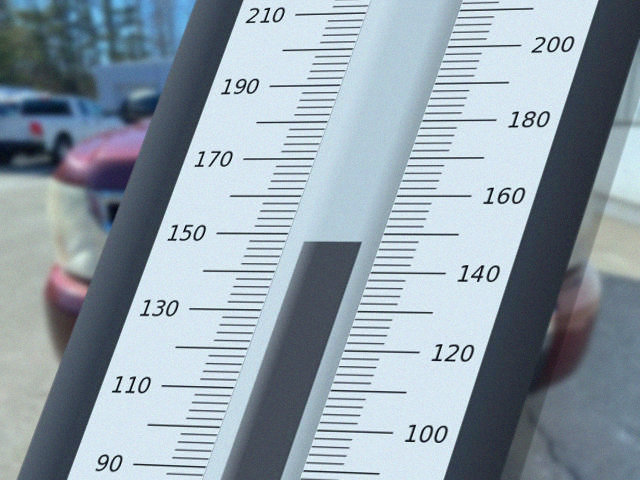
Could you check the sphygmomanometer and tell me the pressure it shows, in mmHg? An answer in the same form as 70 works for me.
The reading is 148
